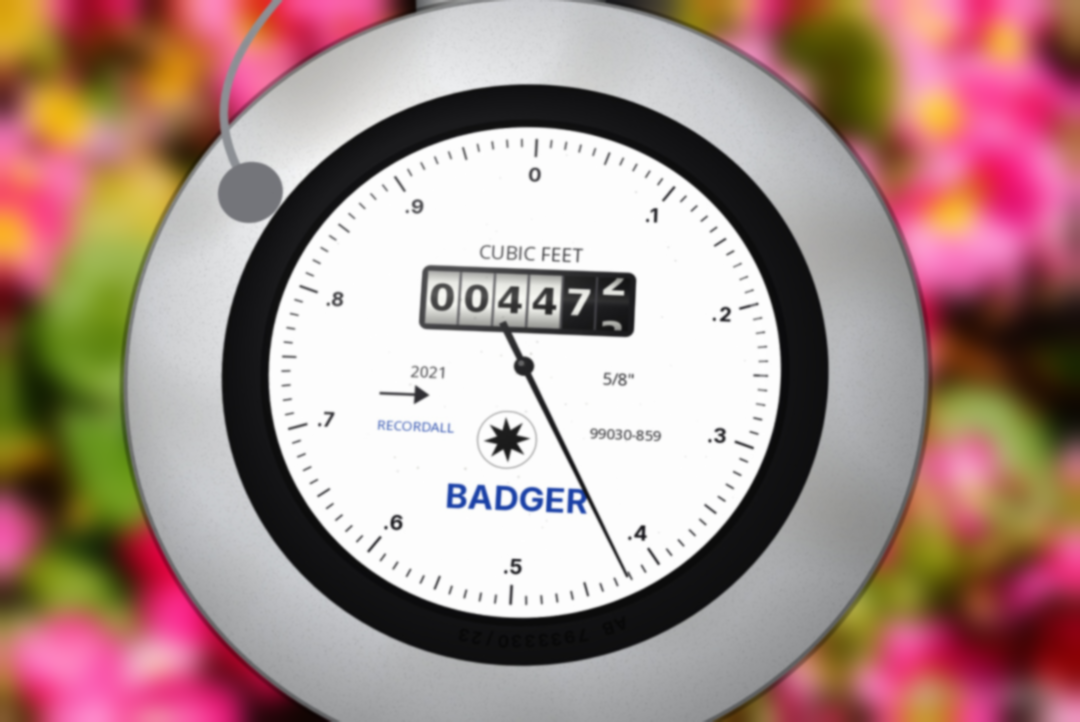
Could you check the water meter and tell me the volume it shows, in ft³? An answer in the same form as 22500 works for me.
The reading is 4472.42
